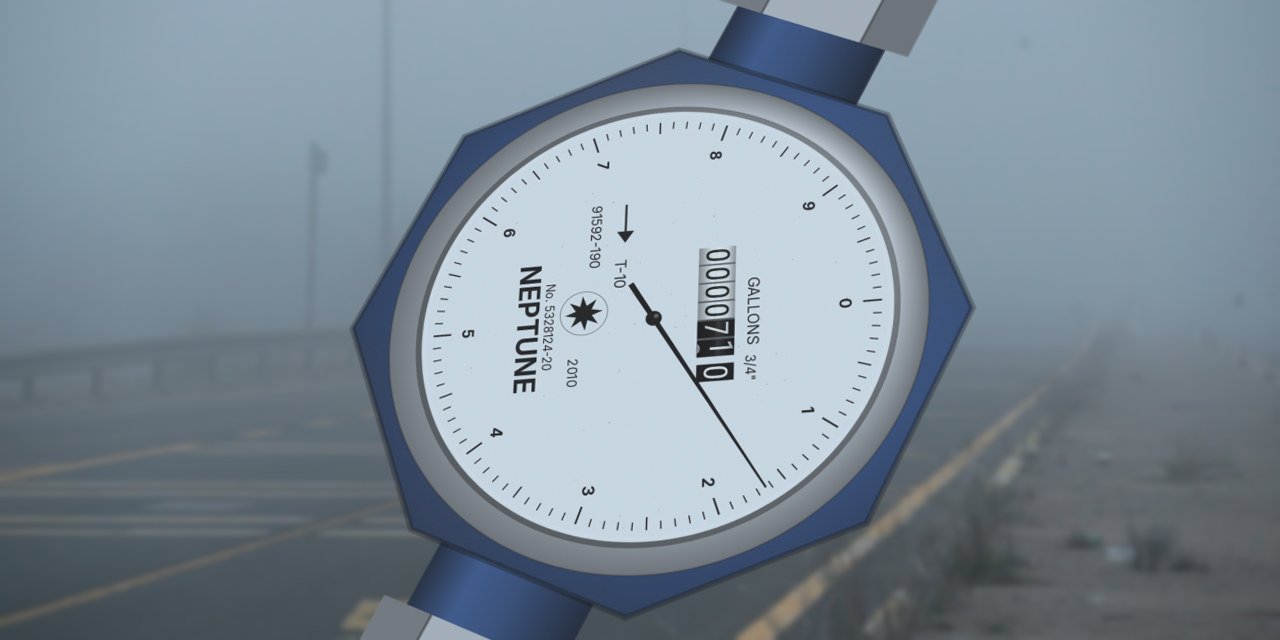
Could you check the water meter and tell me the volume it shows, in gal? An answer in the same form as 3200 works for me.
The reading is 711.6
